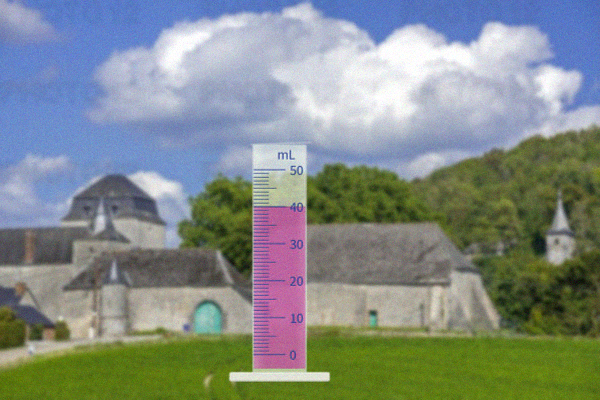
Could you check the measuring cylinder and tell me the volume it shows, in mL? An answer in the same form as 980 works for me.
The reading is 40
